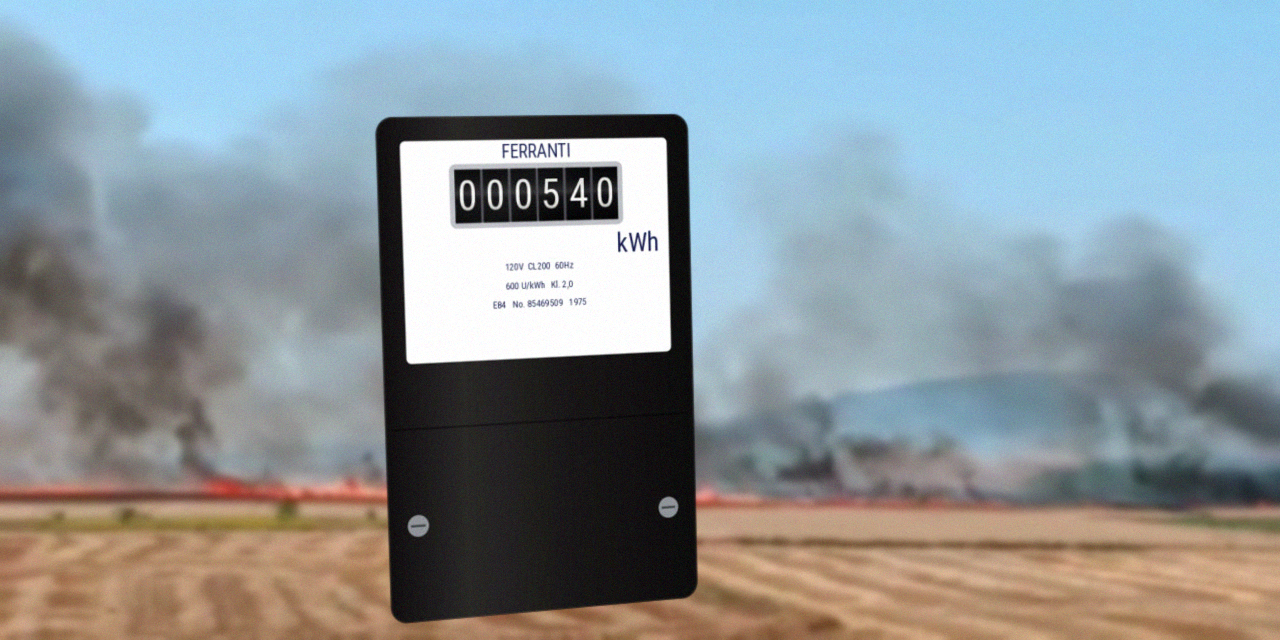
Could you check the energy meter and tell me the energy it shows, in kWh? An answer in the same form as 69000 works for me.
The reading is 540
